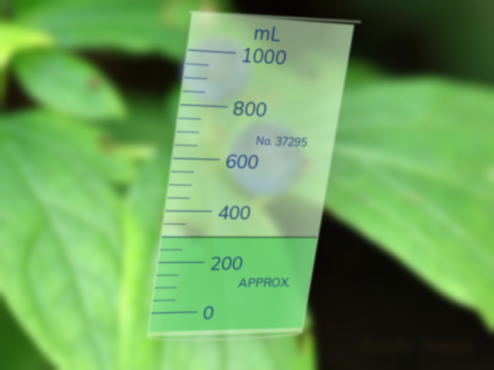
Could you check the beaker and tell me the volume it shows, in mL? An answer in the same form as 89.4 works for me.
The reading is 300
